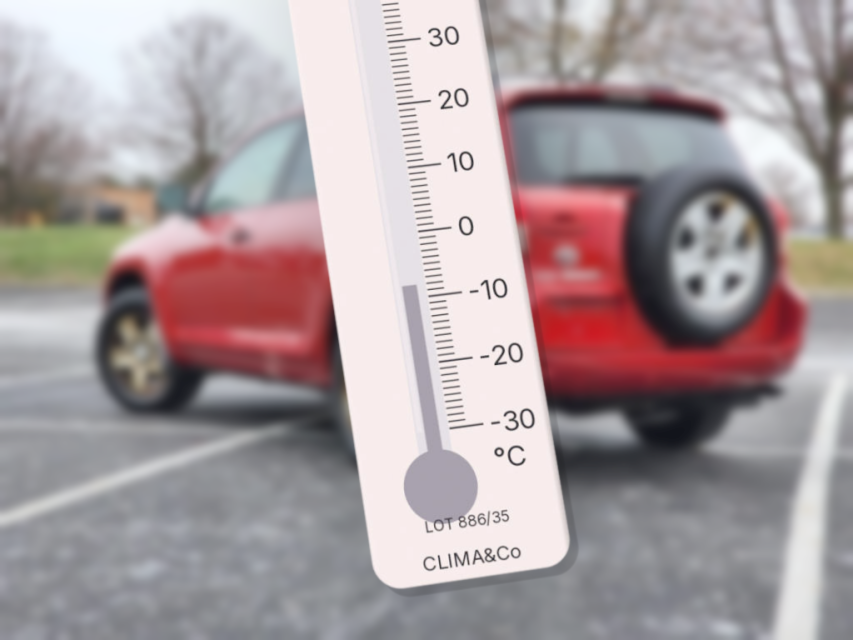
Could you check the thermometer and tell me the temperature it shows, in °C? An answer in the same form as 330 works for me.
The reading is -8
